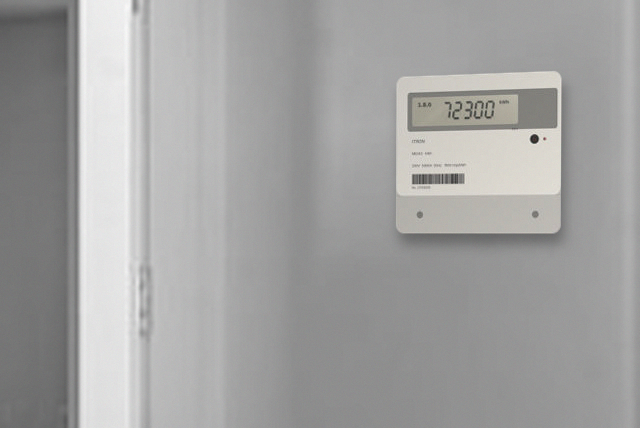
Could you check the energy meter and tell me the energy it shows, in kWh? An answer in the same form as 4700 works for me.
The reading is 72300
